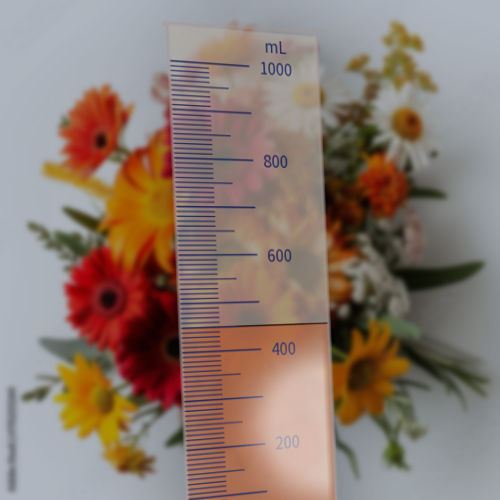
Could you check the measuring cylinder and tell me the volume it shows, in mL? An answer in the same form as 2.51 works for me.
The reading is 450
